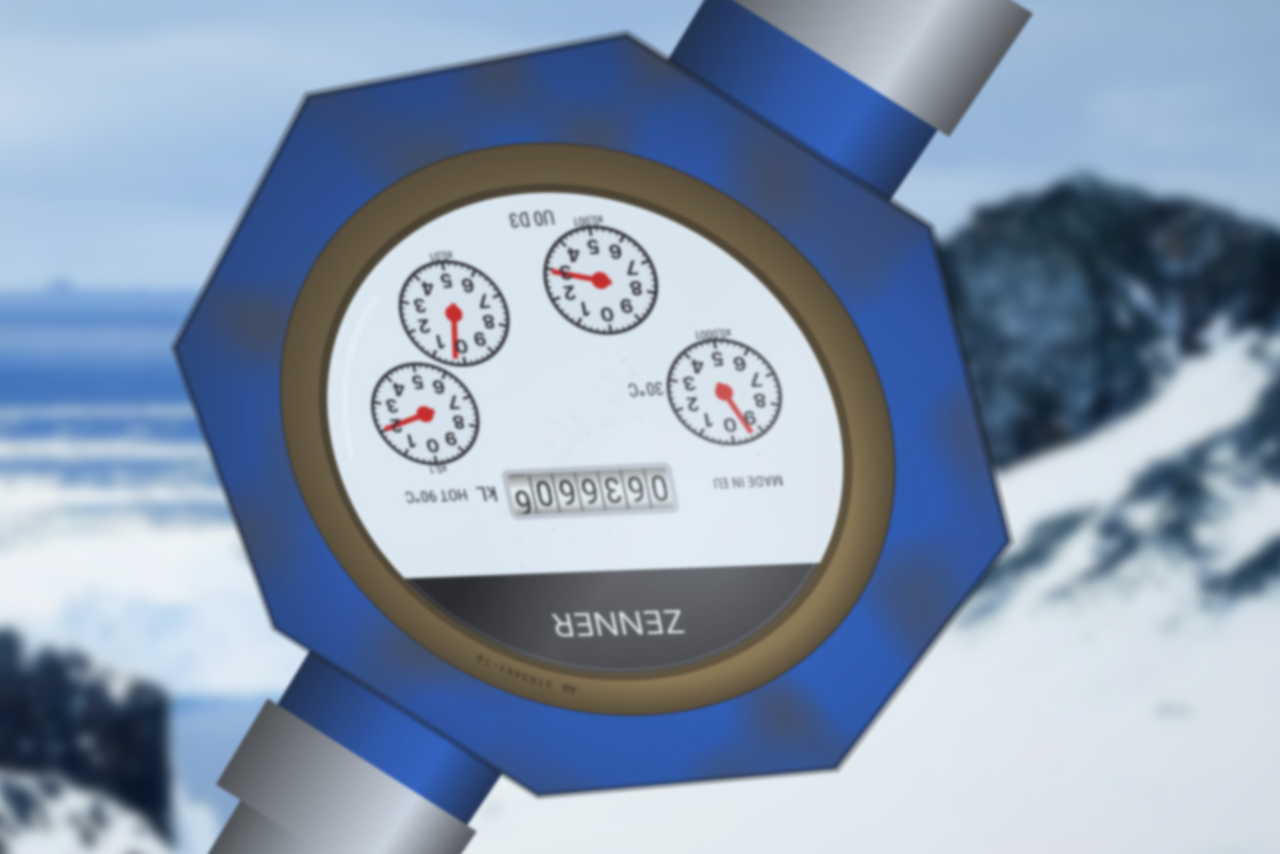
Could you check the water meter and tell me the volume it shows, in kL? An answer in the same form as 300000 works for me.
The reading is 636606.2029
